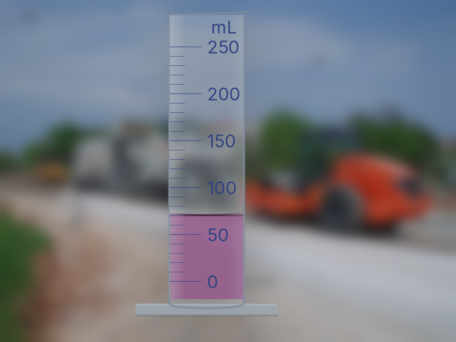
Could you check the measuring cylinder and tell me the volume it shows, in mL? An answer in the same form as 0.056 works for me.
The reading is 70
